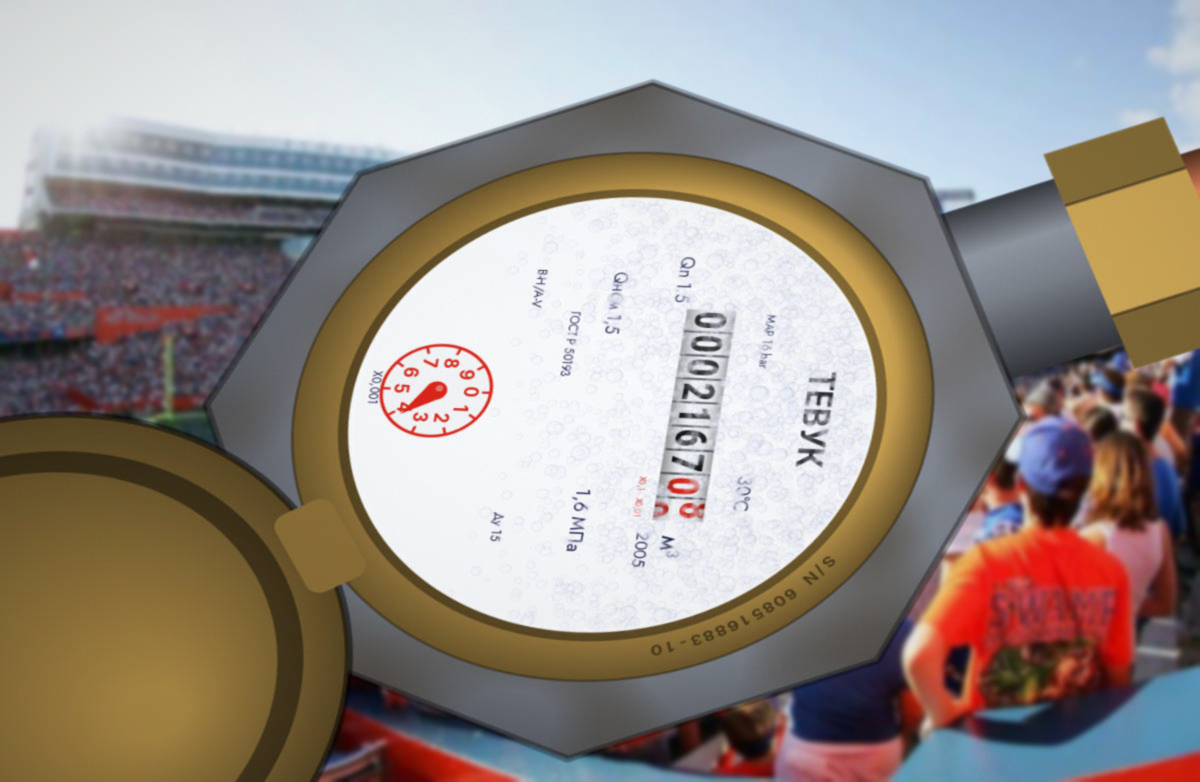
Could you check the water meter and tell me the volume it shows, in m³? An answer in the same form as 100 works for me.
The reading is 2167.083
